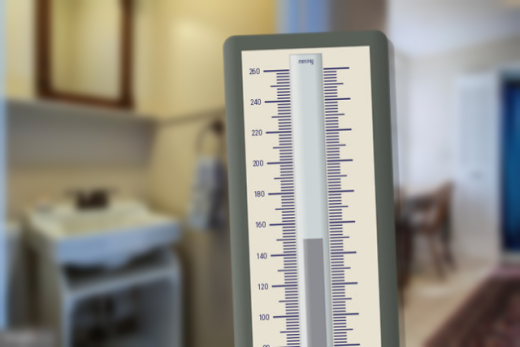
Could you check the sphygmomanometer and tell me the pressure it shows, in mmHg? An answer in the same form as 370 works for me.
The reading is 150
